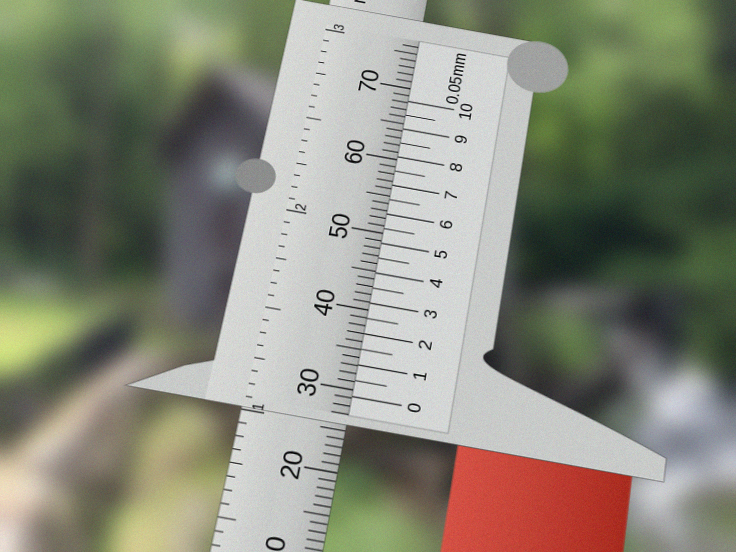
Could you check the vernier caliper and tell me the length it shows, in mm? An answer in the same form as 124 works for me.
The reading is 29.2
